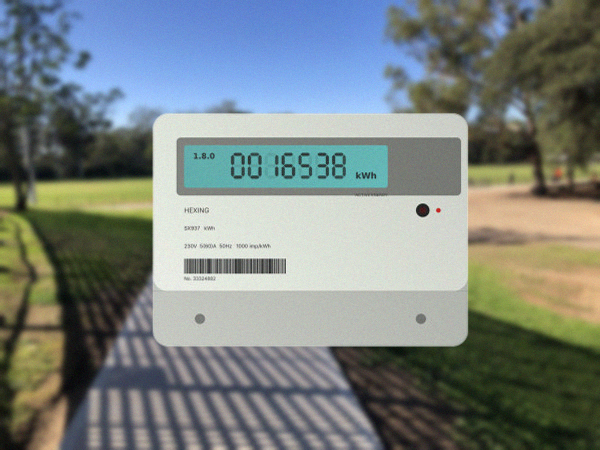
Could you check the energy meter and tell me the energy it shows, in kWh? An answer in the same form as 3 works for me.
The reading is 16538
